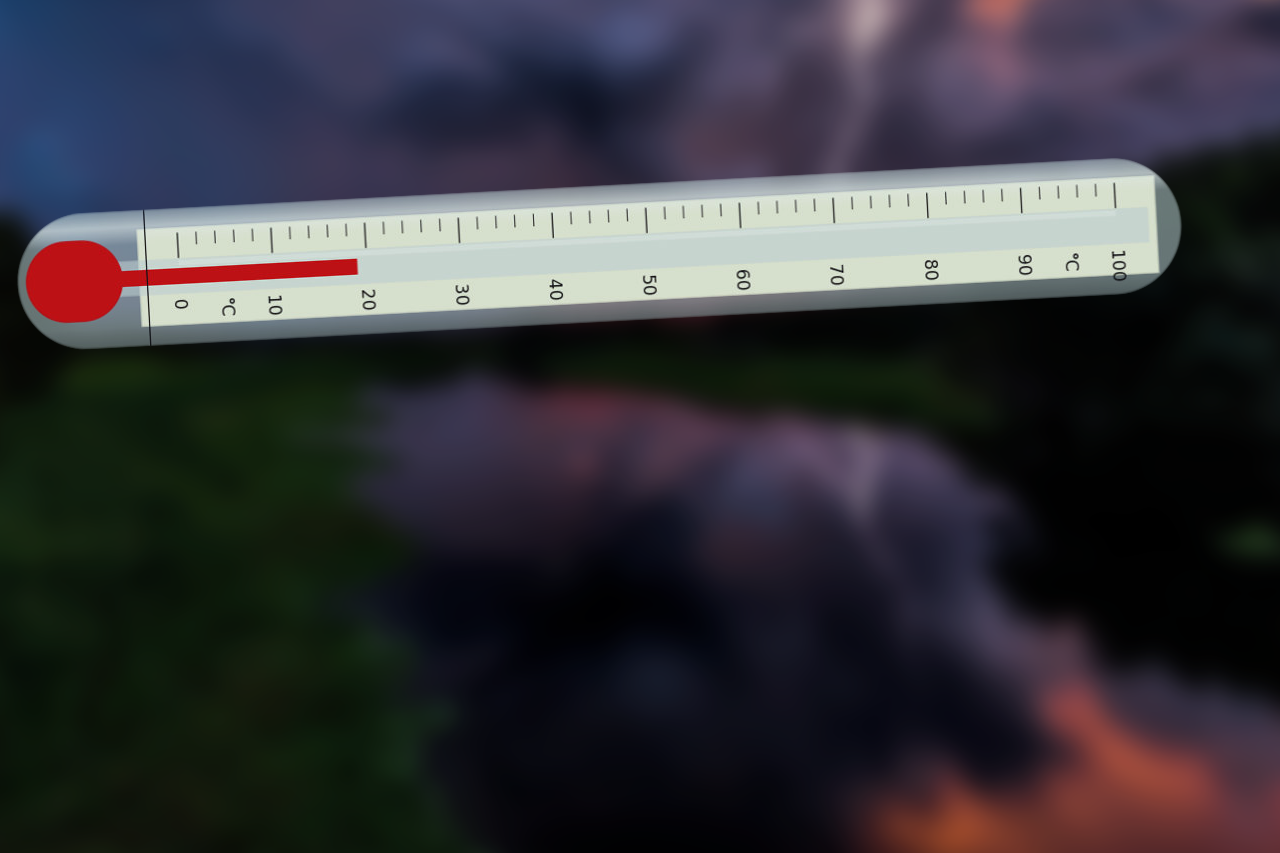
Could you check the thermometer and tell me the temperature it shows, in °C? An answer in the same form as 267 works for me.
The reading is 19
